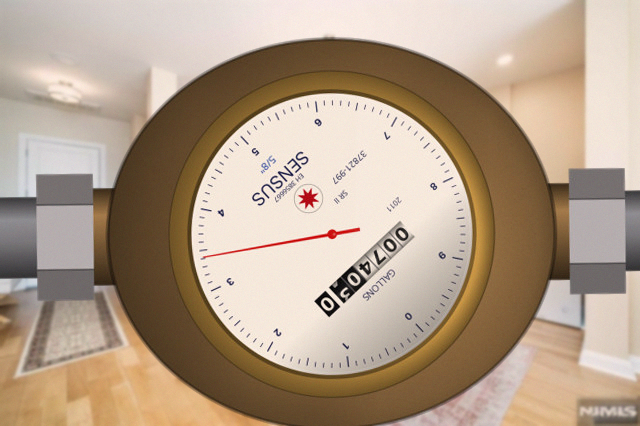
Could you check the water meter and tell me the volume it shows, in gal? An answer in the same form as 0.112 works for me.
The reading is 74033.4
